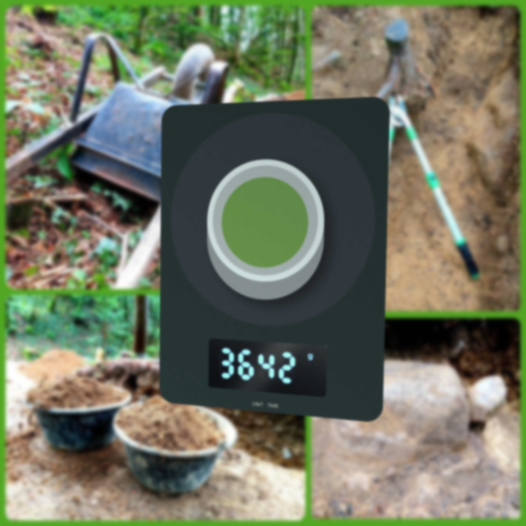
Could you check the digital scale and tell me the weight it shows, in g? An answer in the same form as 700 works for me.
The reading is 3642
